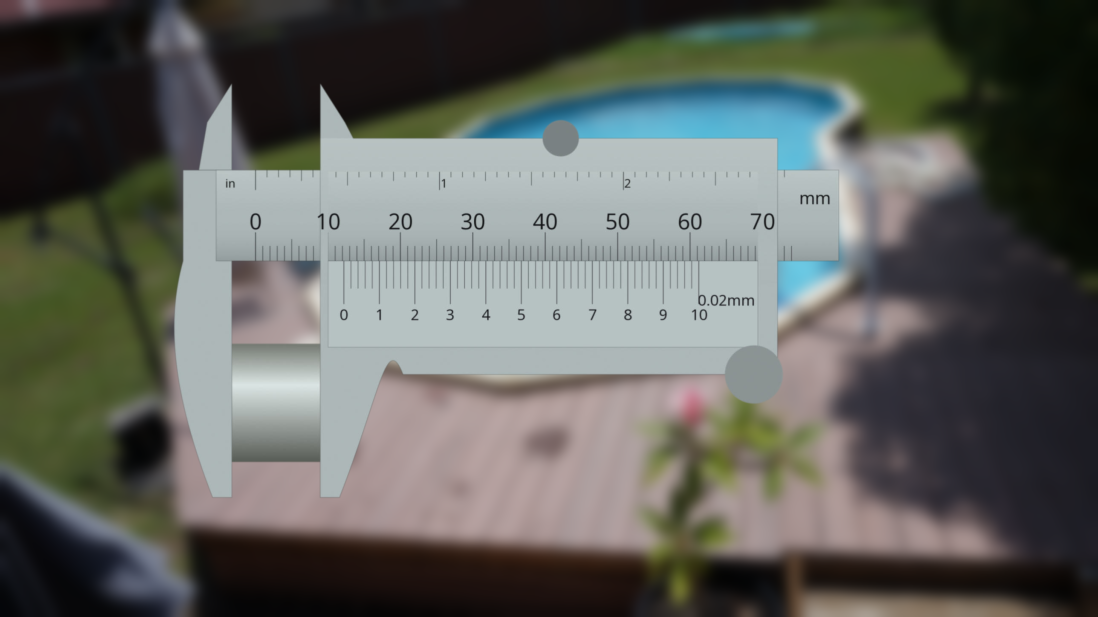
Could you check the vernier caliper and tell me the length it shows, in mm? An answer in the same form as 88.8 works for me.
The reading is 12.2
